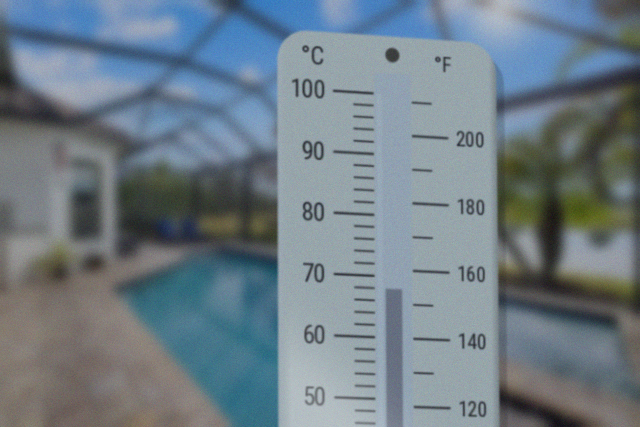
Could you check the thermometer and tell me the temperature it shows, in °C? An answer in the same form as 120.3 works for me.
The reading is 68
